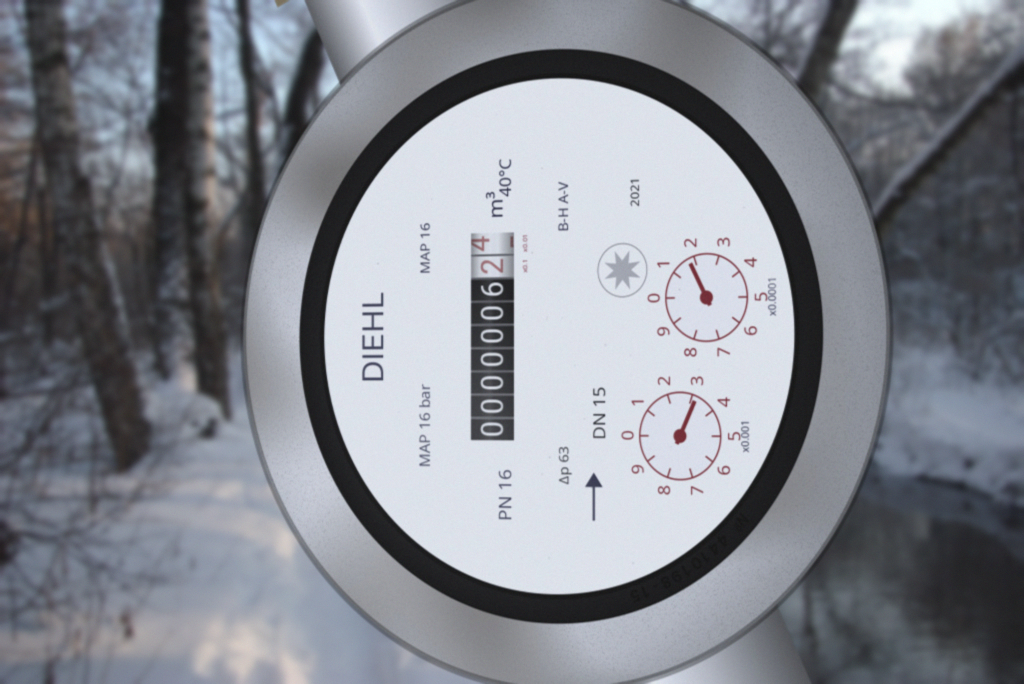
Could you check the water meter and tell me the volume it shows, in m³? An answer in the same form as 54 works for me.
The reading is 6.2431
